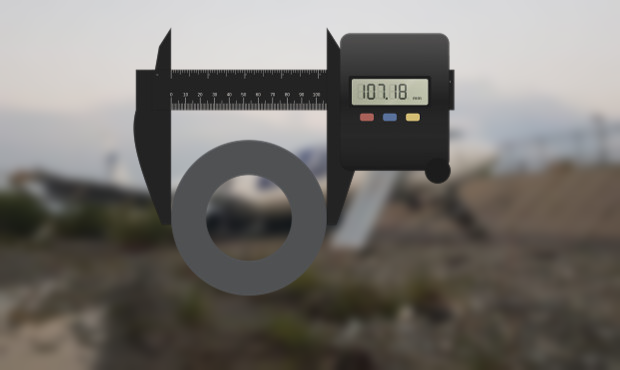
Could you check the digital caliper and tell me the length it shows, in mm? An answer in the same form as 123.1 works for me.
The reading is 107.18
